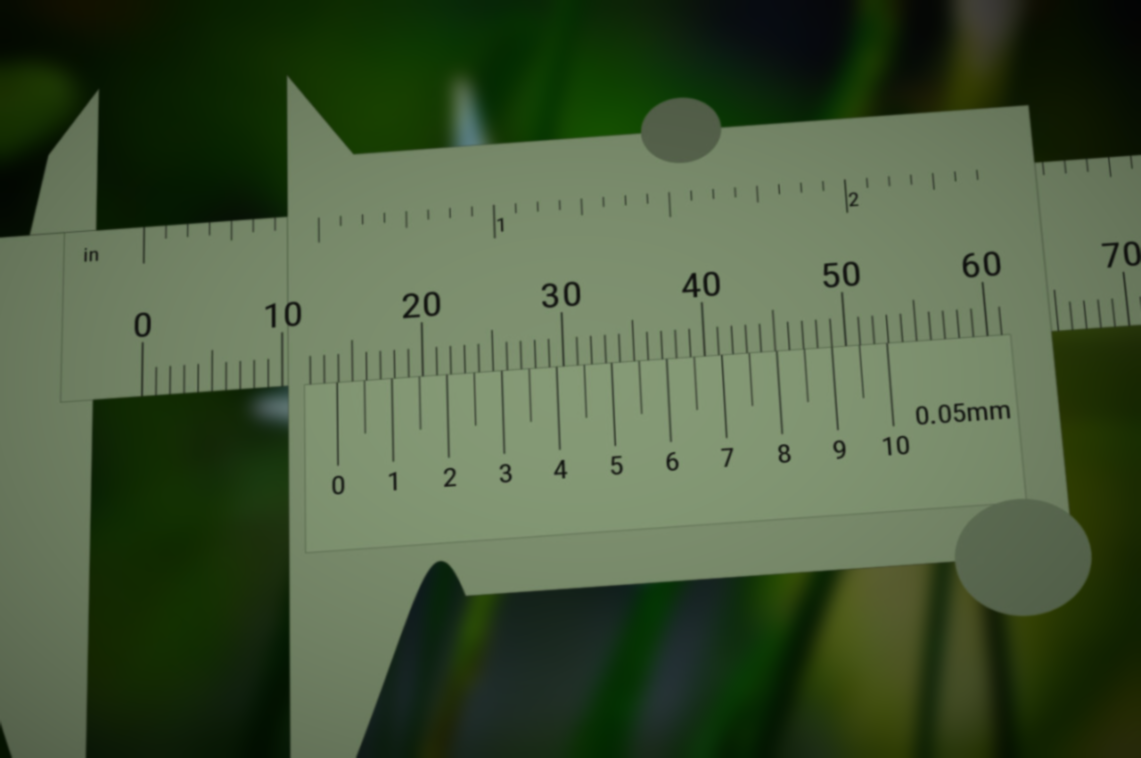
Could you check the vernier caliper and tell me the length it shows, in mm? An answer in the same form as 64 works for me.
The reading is 13.9
